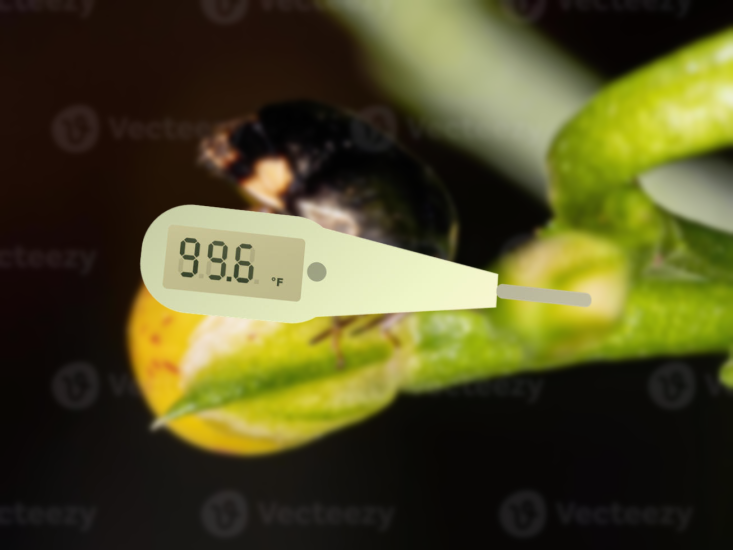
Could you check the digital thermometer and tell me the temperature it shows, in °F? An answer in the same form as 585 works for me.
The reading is 99.6
